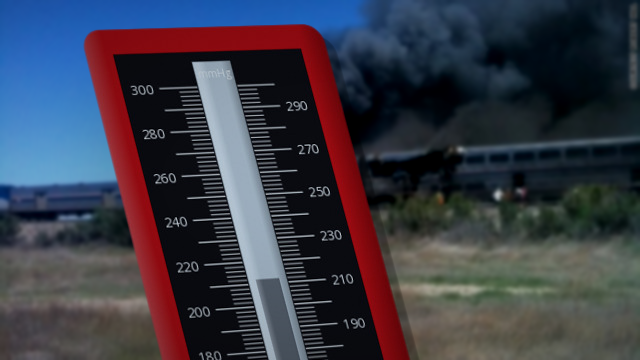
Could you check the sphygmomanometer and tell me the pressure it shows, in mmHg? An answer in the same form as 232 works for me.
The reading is 212
